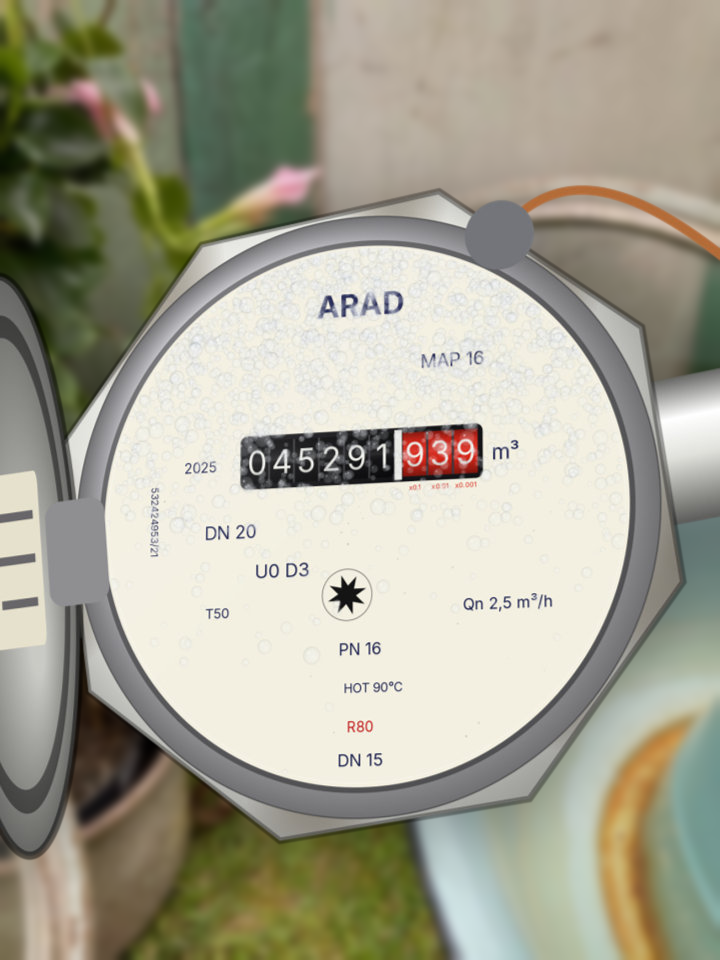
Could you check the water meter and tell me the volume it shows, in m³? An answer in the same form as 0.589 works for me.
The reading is 45291.939
